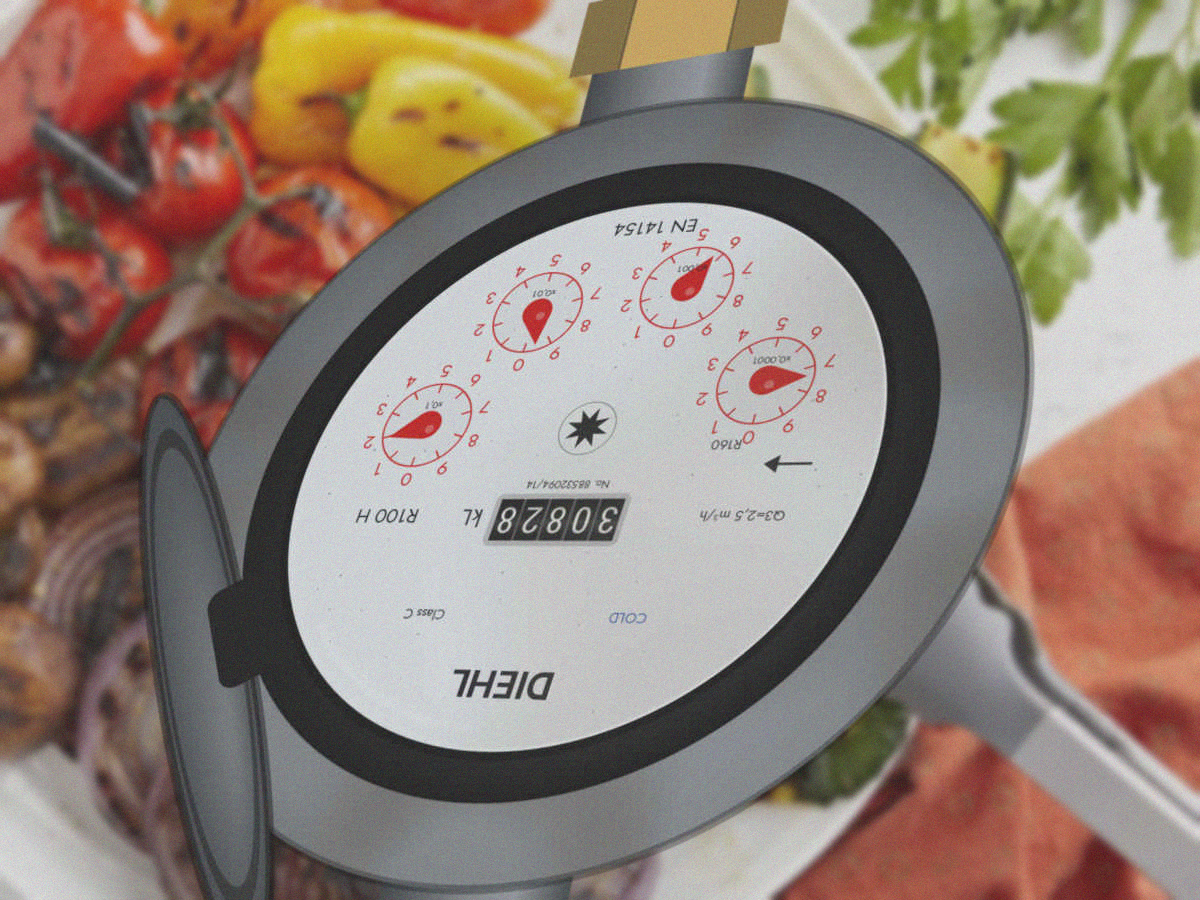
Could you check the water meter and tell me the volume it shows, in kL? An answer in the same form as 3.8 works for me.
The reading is 30828.1957
